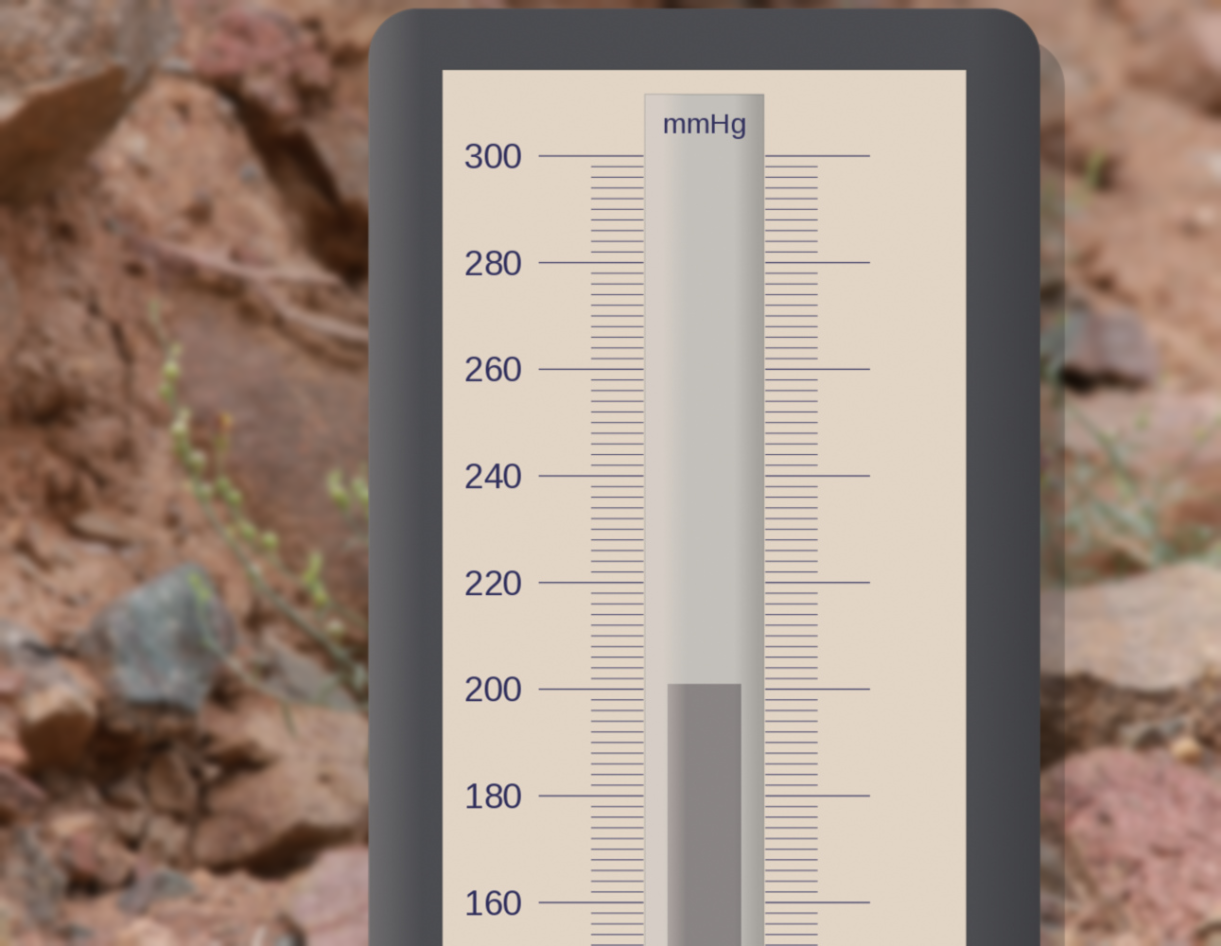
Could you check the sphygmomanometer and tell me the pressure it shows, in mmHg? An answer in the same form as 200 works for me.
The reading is 201
